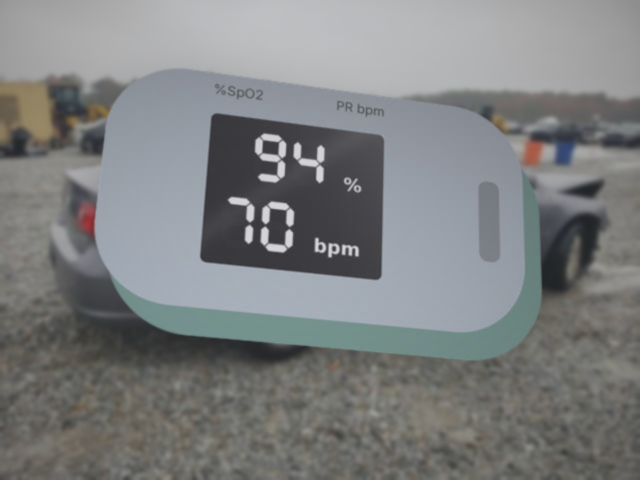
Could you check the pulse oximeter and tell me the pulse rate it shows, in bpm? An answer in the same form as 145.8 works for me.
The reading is 70
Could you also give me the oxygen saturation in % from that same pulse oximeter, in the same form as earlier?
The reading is 94
